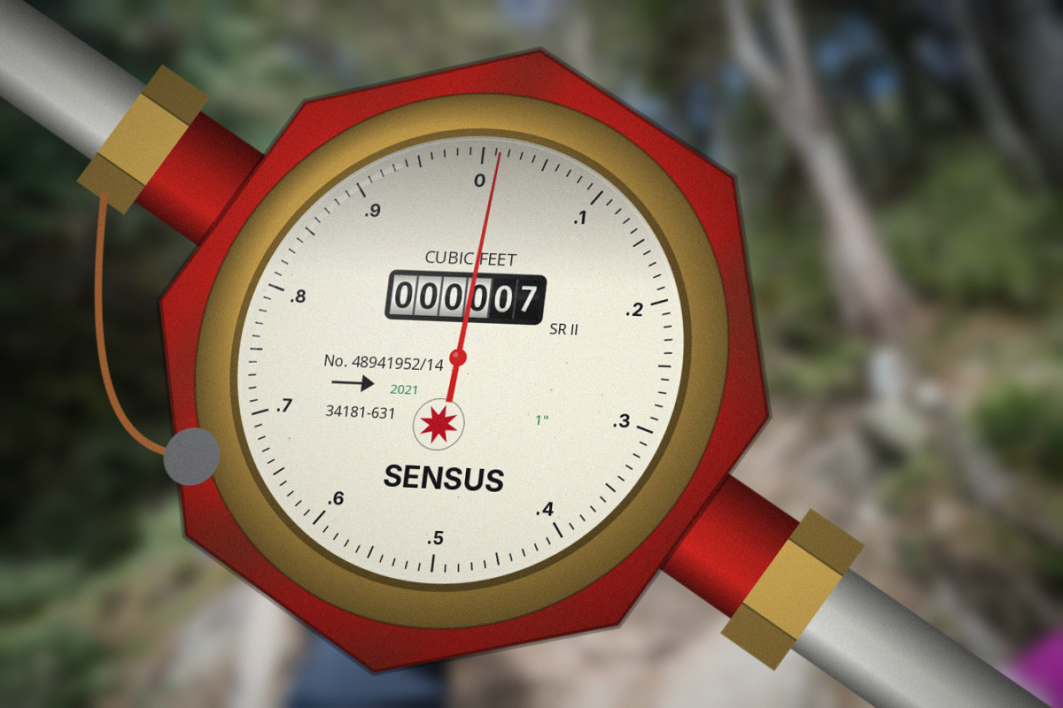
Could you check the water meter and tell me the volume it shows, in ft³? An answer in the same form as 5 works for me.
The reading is 7.01
